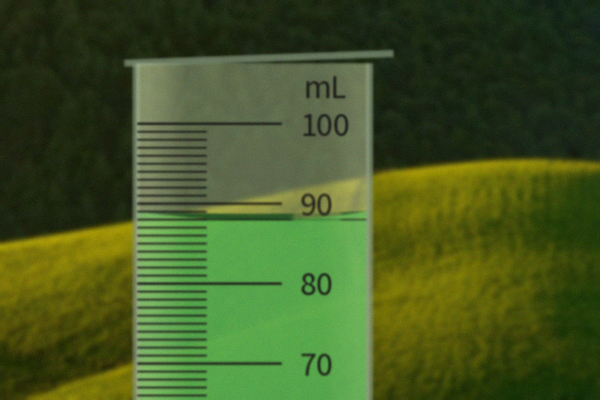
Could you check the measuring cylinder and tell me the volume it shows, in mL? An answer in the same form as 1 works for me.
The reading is 88
